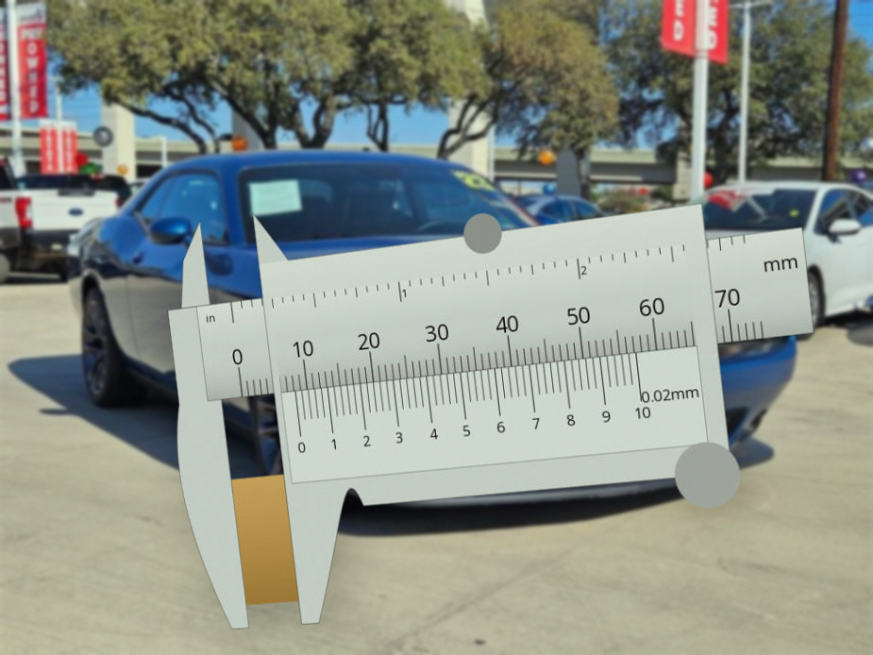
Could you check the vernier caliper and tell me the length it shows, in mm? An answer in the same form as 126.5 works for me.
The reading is 8.2
